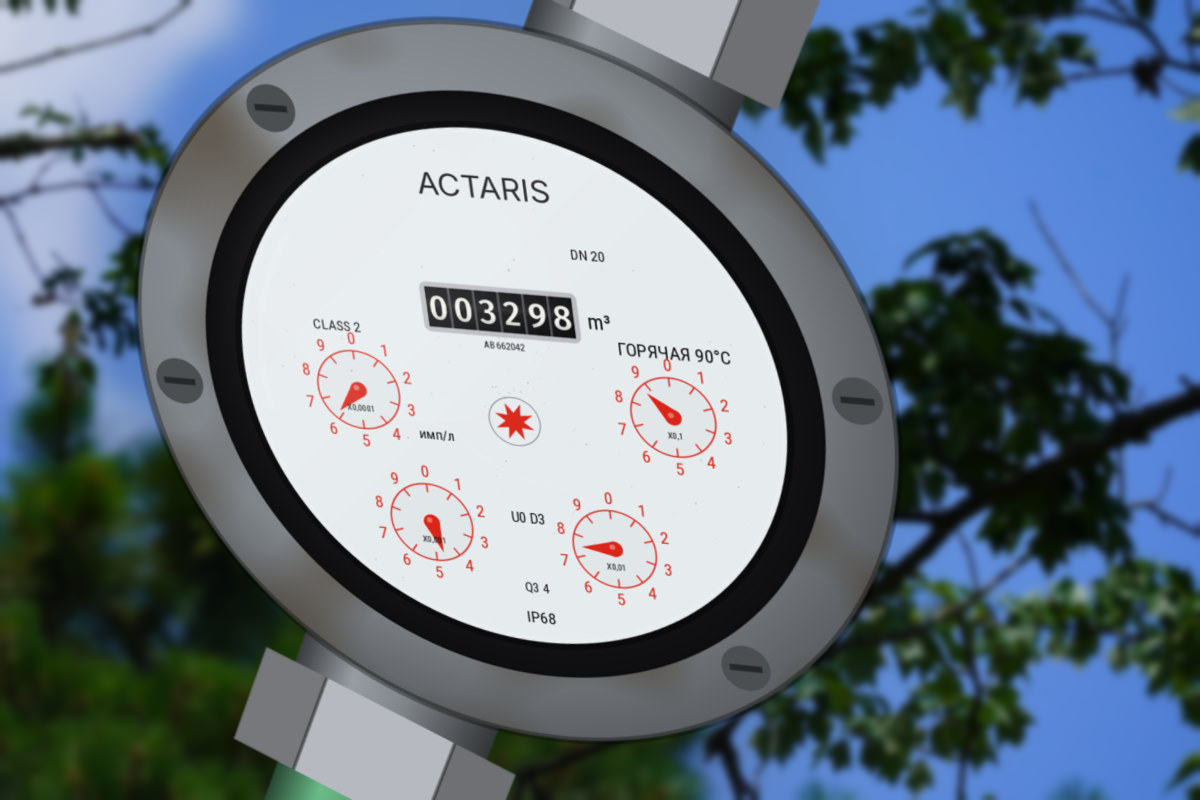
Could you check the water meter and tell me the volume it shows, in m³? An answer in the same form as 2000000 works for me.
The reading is 3298.8746
